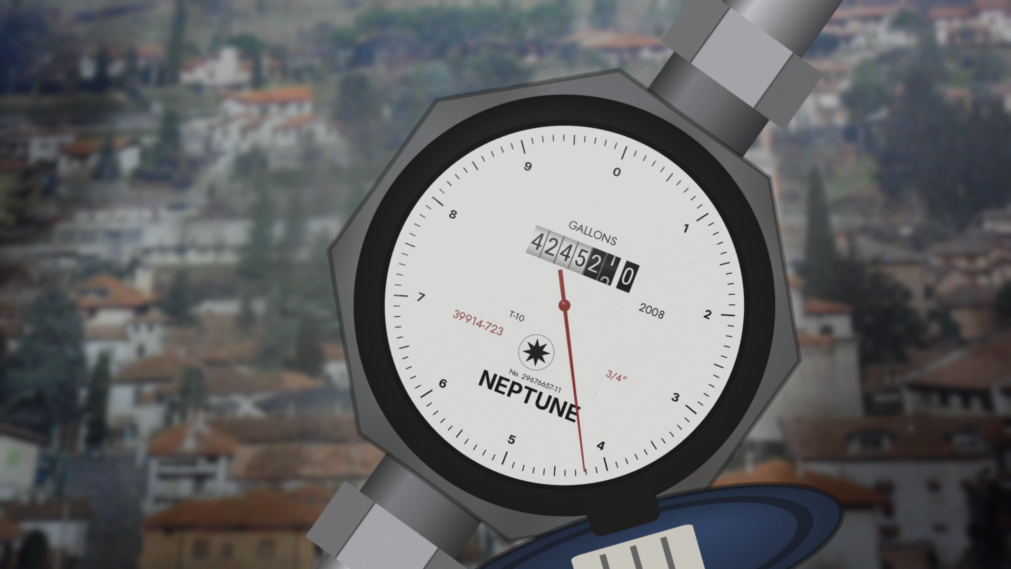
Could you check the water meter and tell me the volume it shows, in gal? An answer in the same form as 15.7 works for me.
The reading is 4245214.2
